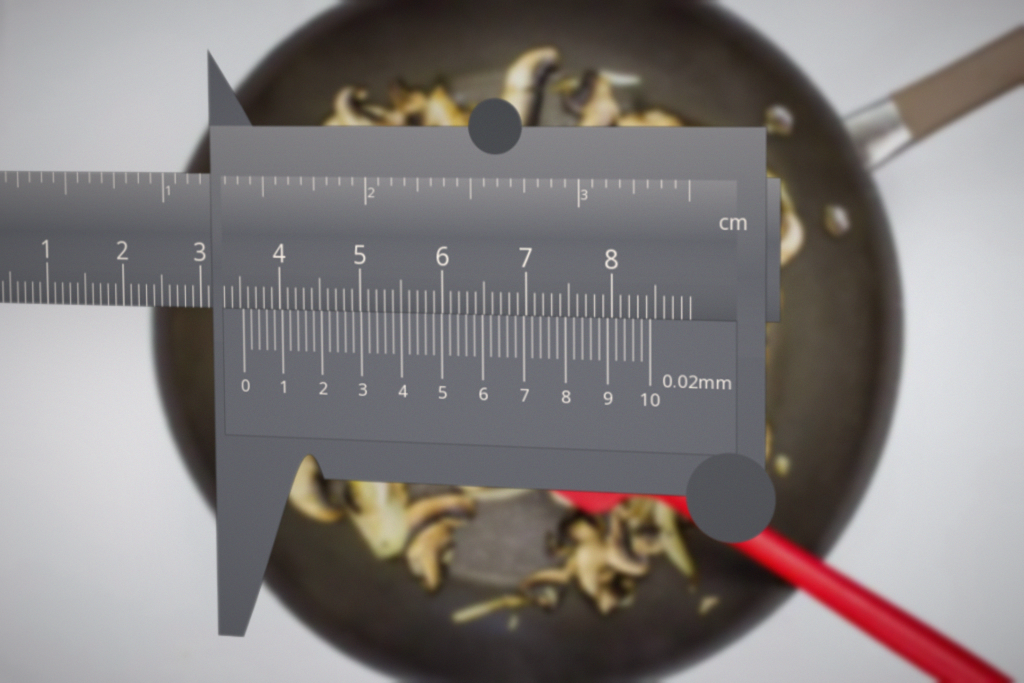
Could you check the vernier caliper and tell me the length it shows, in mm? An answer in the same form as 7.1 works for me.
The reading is 35.4
